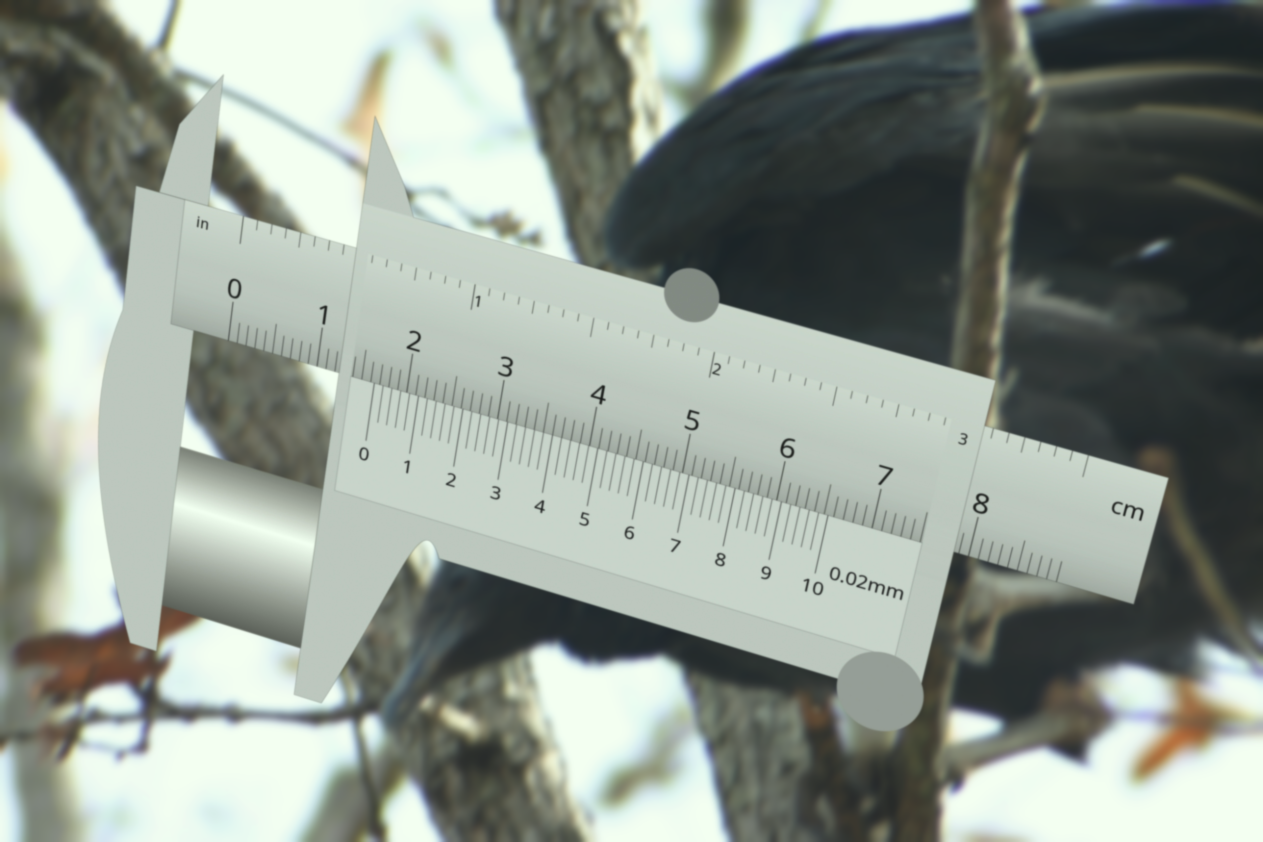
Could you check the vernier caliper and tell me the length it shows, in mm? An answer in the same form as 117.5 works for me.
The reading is 16.4
